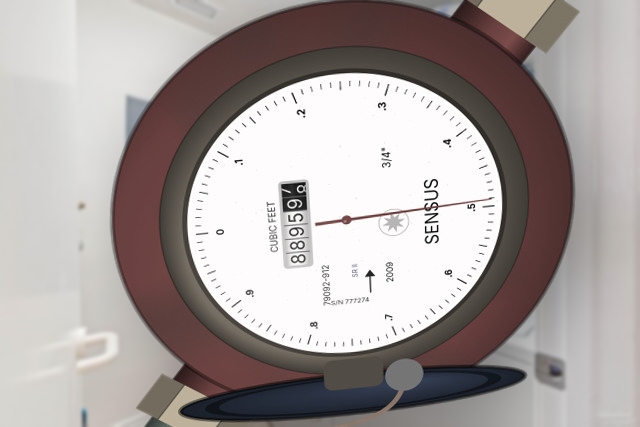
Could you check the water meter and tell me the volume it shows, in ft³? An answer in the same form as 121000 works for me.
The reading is 889597.49
